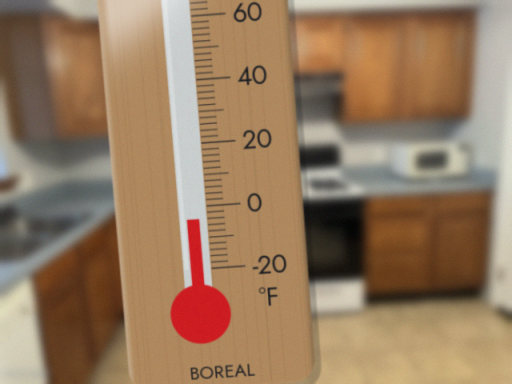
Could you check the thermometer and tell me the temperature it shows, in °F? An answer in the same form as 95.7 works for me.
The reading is -4
